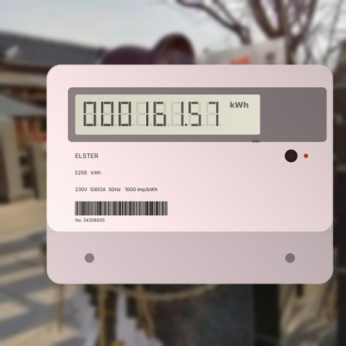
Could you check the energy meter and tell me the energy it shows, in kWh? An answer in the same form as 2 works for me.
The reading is 161.57
